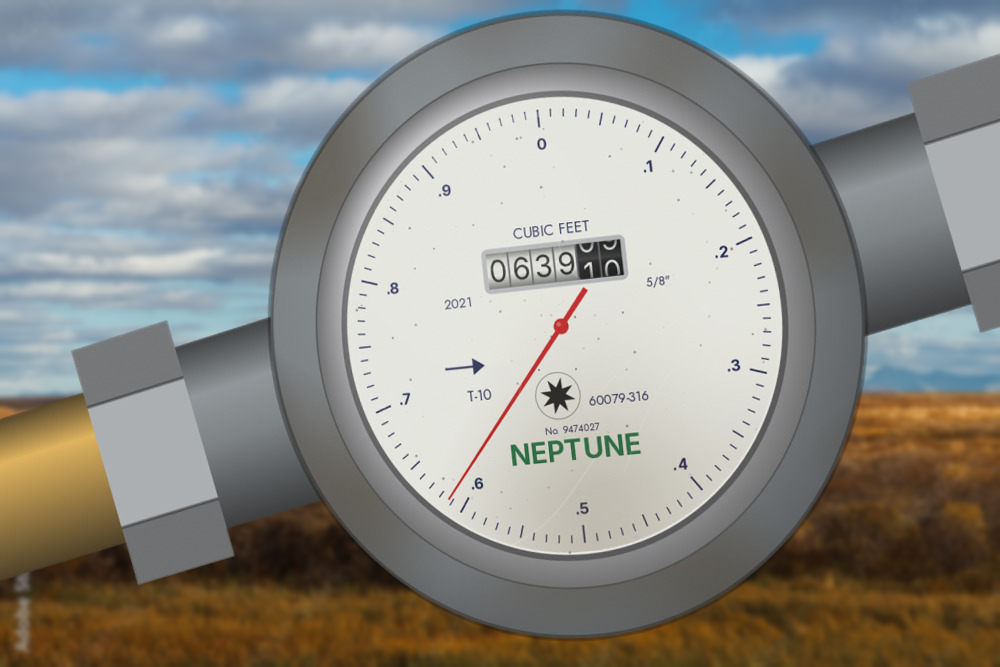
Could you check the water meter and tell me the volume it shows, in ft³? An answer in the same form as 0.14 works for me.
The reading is 63909.61
